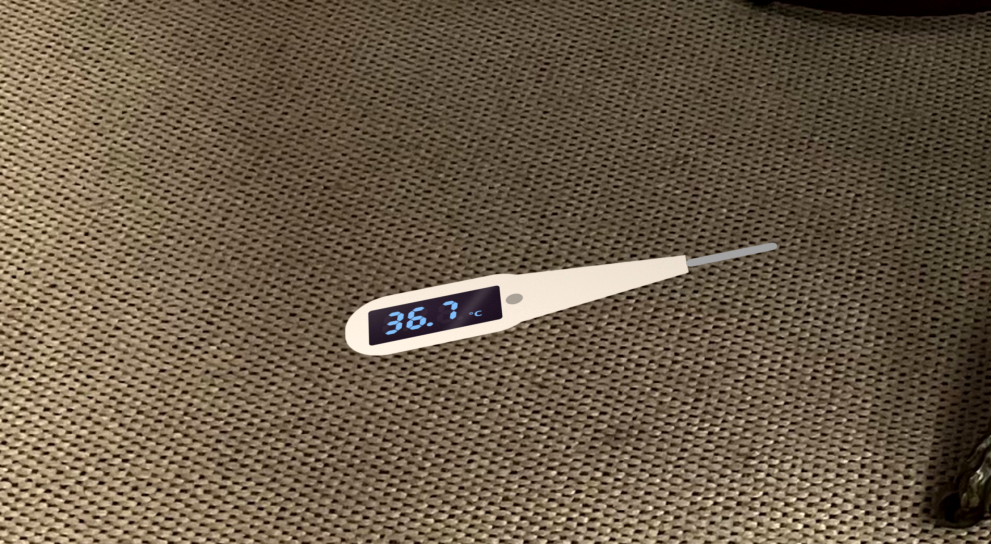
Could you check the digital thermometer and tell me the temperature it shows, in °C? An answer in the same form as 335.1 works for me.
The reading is 36.7
